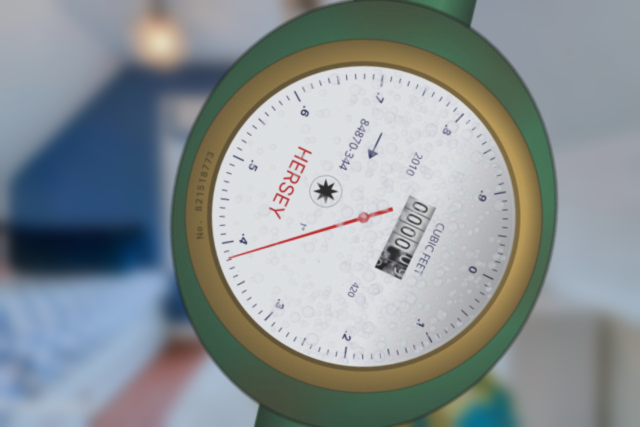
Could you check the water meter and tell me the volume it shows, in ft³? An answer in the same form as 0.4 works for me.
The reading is 9.38
